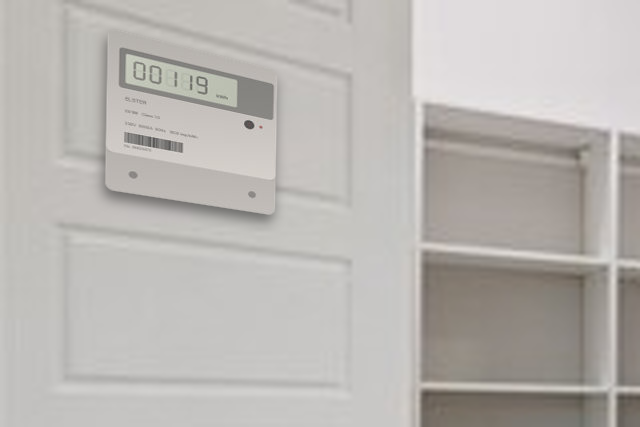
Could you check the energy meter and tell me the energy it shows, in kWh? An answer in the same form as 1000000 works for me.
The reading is 119
